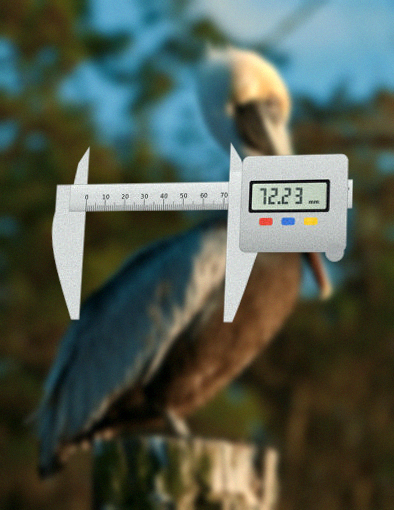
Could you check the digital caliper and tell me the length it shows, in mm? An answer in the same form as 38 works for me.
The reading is 72.23
